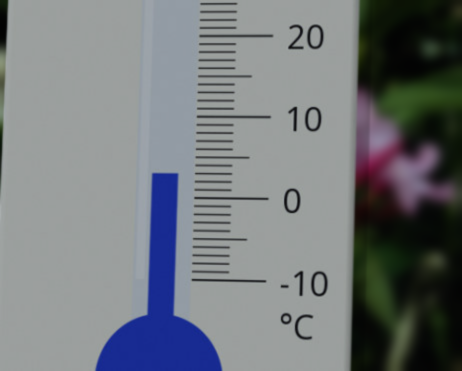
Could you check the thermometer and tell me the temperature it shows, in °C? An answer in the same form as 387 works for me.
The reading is 3
